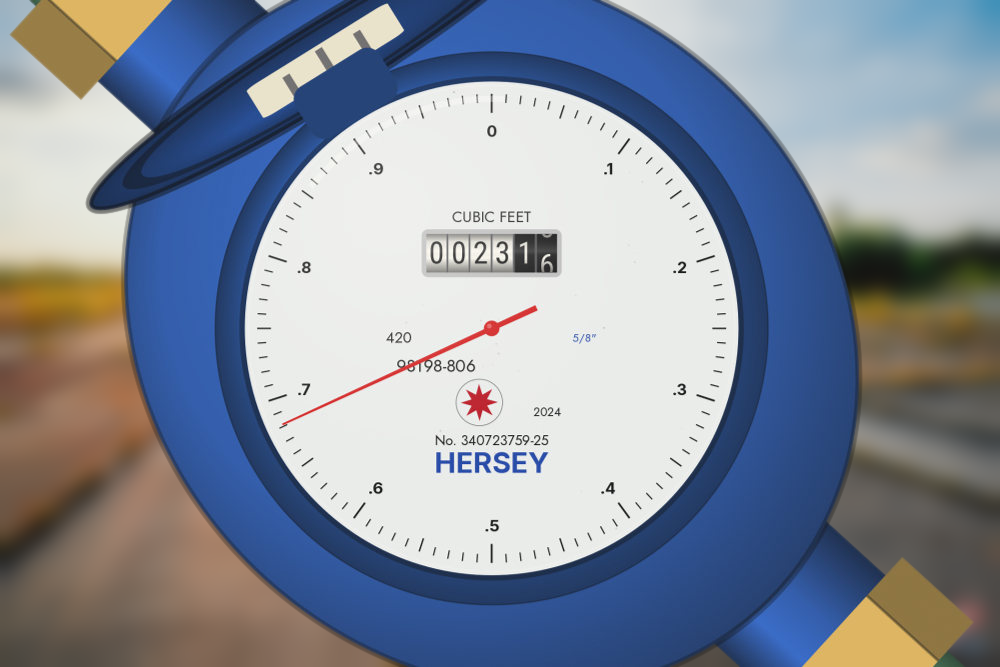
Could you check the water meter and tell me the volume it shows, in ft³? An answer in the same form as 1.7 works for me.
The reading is 2315.68
